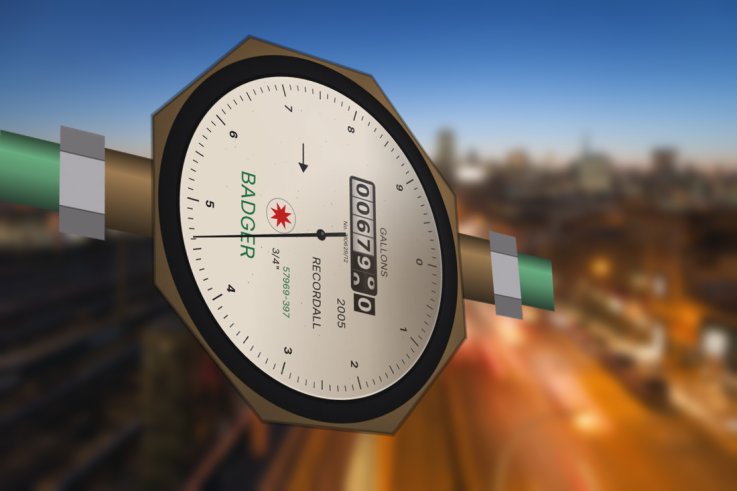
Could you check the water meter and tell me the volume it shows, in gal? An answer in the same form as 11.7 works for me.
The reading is 67984.6
